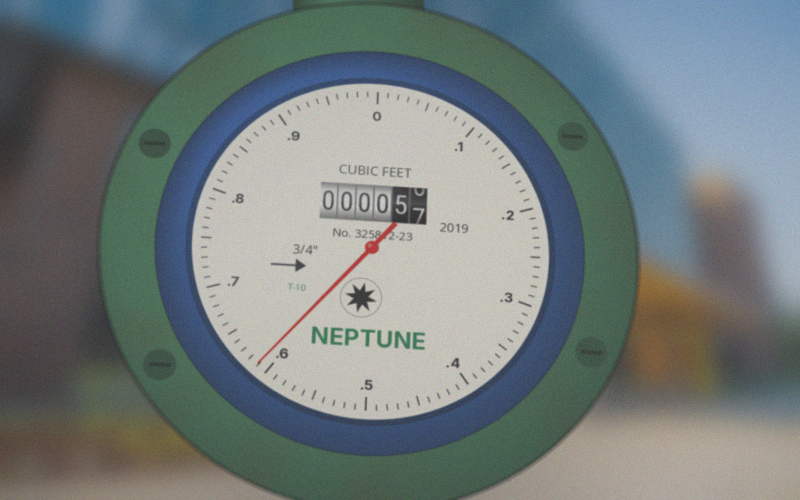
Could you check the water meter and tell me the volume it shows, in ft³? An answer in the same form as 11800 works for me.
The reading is 56.61
